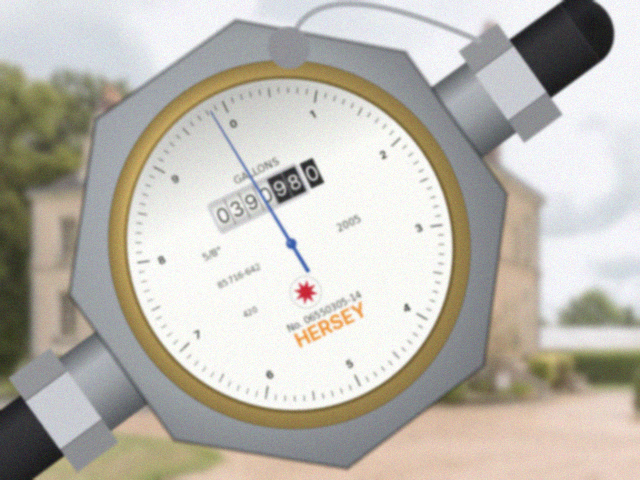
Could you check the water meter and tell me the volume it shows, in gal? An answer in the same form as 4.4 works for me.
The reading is 390979.8
